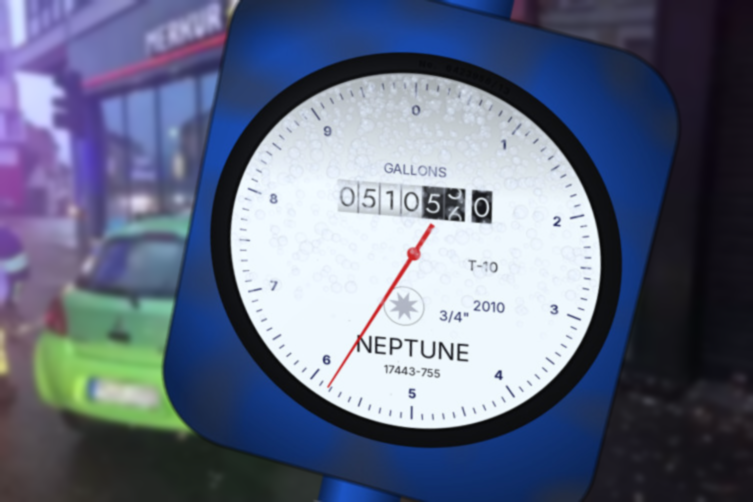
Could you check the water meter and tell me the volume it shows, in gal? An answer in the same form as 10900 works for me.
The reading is 510555.8
